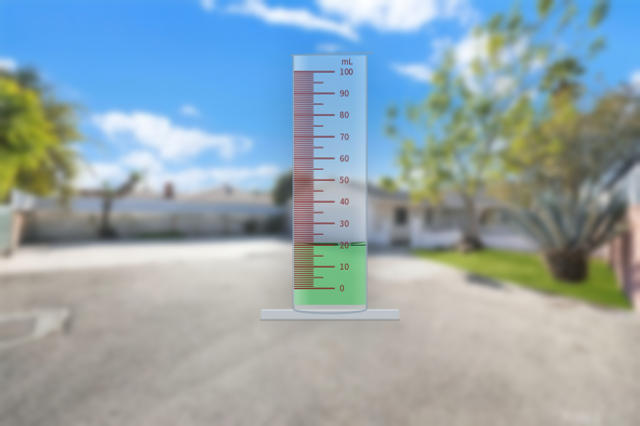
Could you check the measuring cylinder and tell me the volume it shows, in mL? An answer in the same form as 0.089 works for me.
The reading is 20
